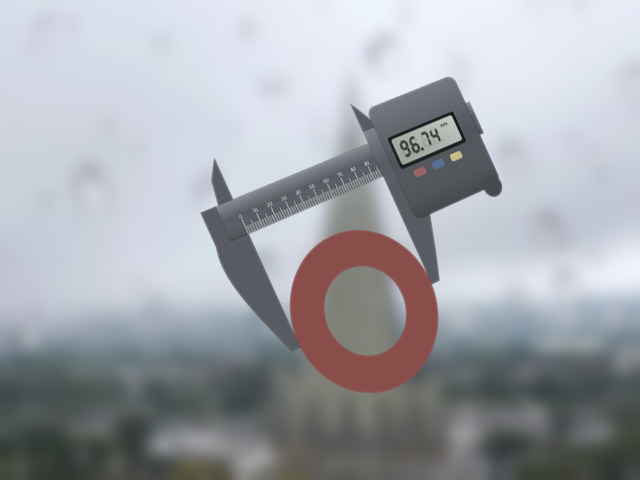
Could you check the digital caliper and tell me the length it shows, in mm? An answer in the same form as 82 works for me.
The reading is 96.74
